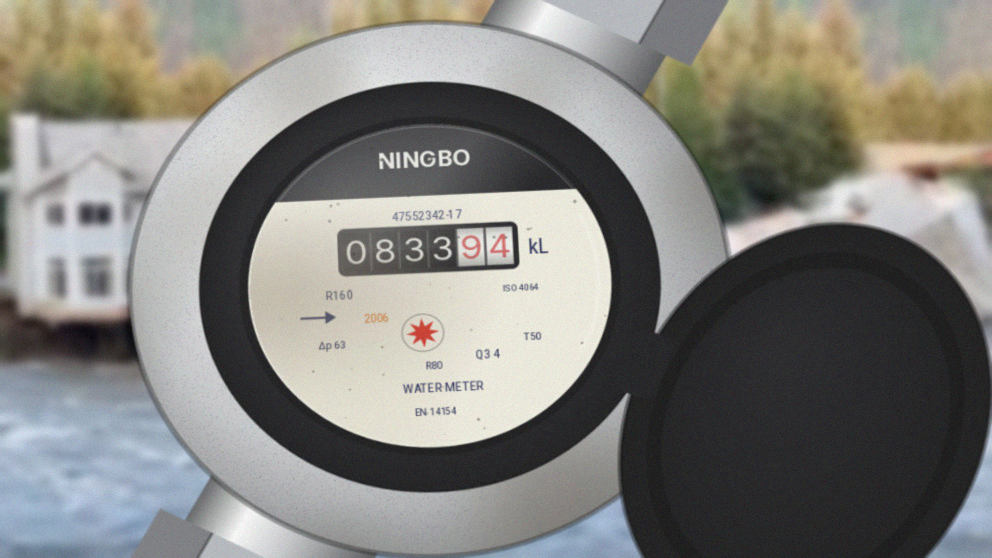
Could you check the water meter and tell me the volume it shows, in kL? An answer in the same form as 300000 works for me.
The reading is 833.94
